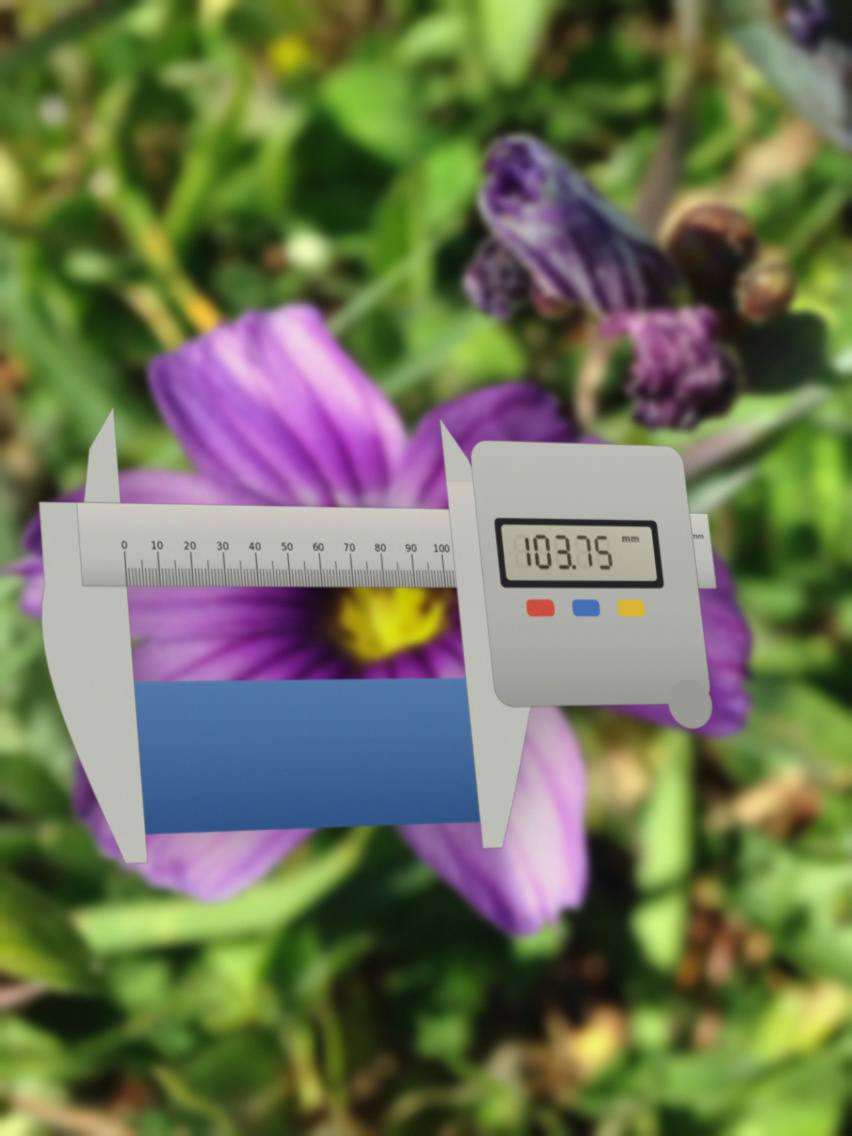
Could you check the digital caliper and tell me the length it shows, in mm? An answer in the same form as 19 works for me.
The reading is 103.75
